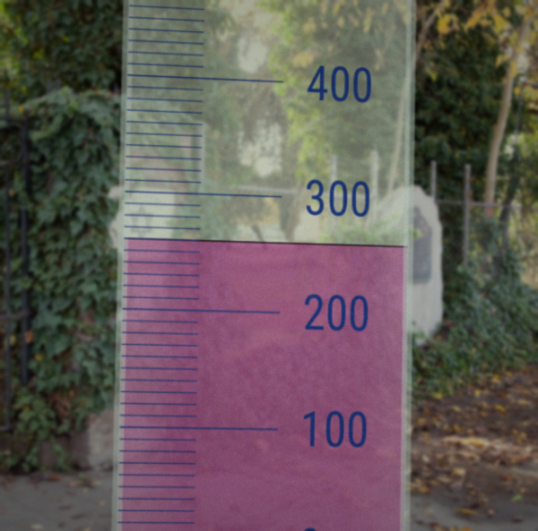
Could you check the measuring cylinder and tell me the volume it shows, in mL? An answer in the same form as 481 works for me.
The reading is 260
